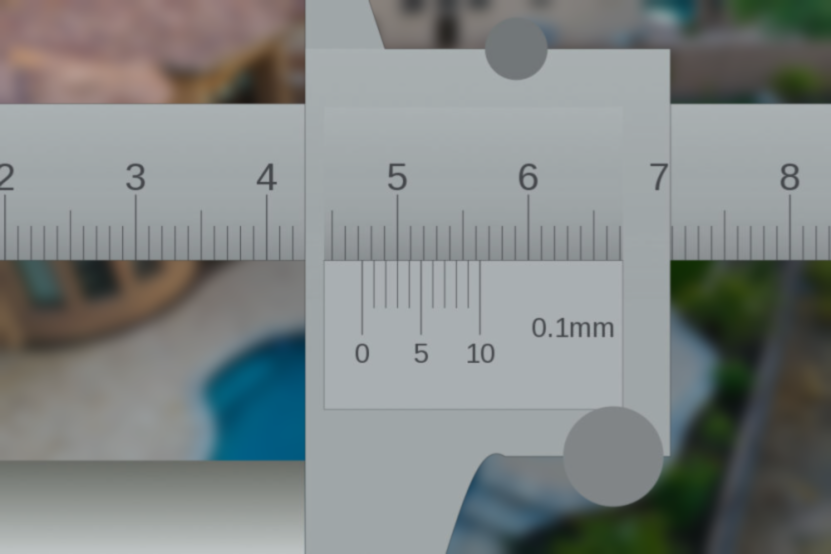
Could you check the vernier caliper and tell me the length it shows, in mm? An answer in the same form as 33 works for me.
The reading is 47.3
